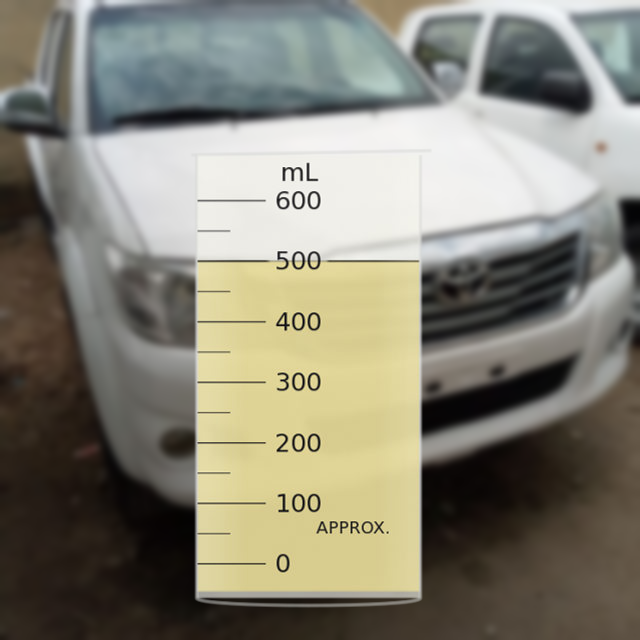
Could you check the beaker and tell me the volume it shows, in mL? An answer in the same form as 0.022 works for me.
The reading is 500
